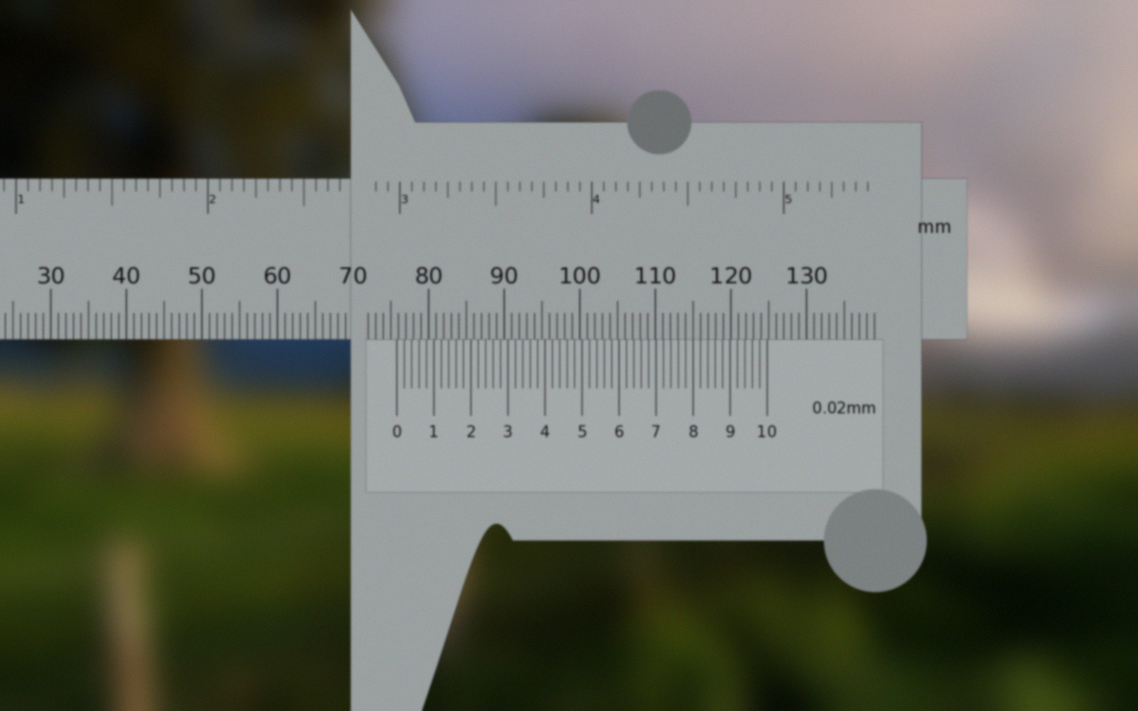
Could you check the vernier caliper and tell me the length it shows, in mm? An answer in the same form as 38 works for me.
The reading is 75.8
